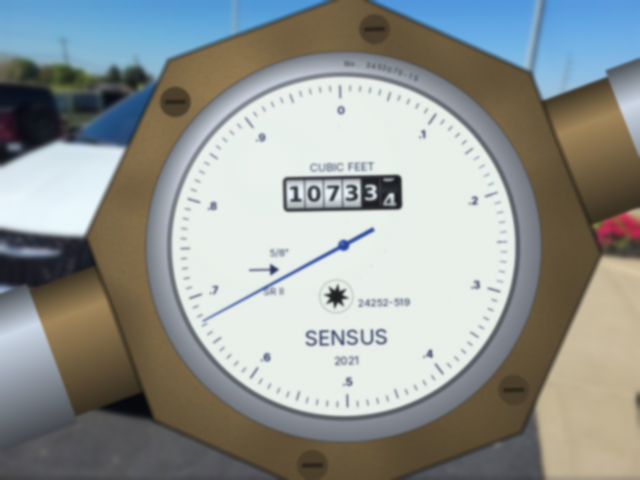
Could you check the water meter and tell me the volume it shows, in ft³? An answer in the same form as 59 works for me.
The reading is 107333.67
